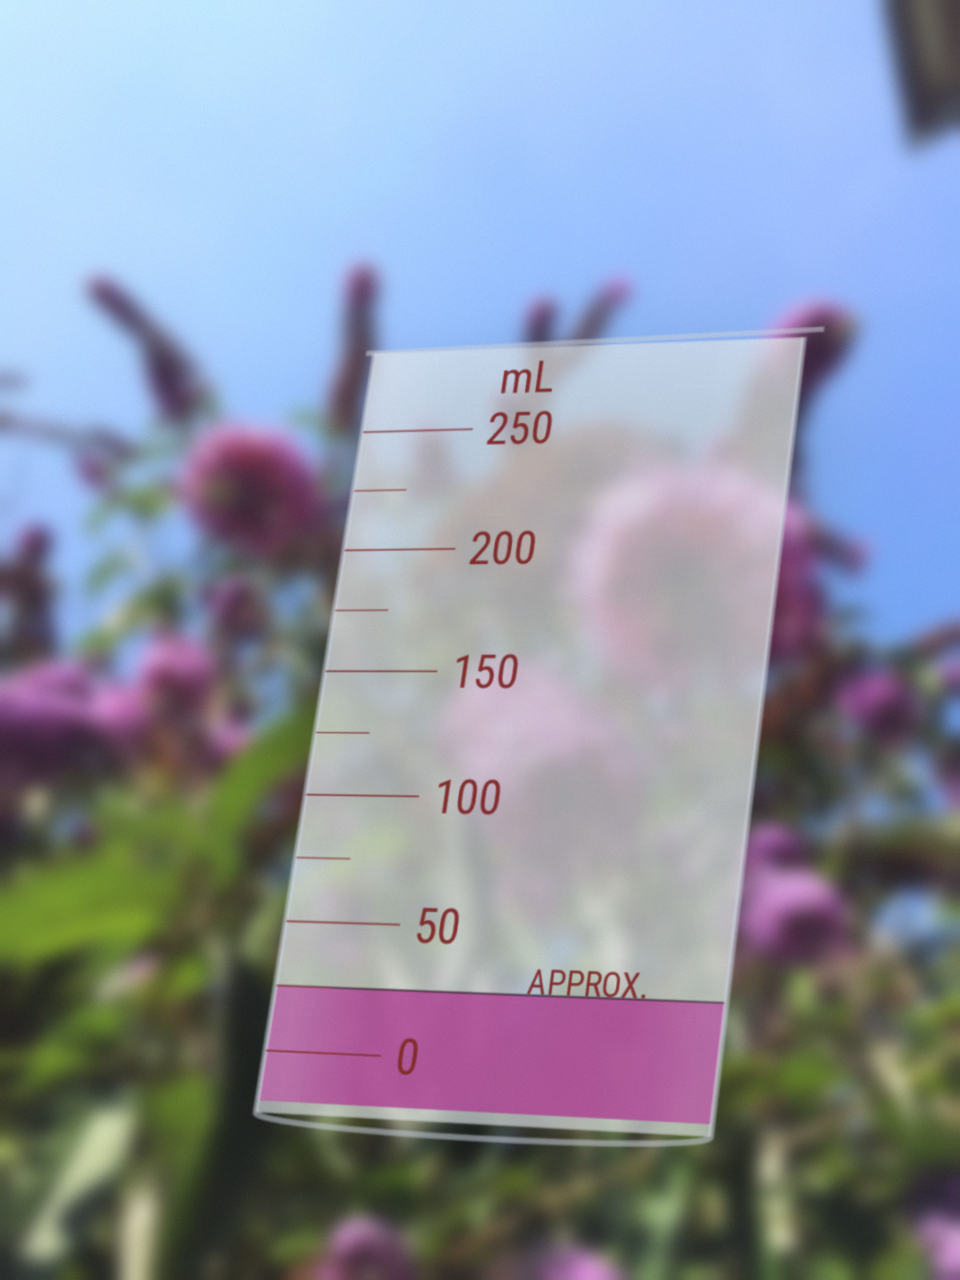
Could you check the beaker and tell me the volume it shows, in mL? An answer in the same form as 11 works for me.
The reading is 25
